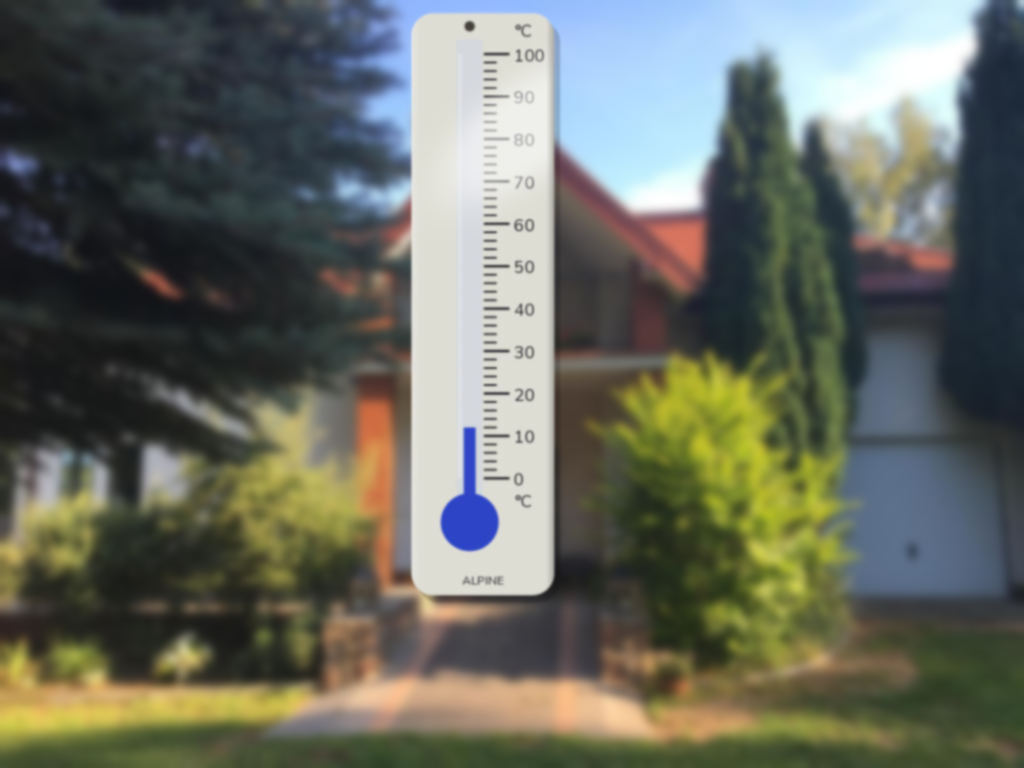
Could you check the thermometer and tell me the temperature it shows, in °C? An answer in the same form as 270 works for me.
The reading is 12
